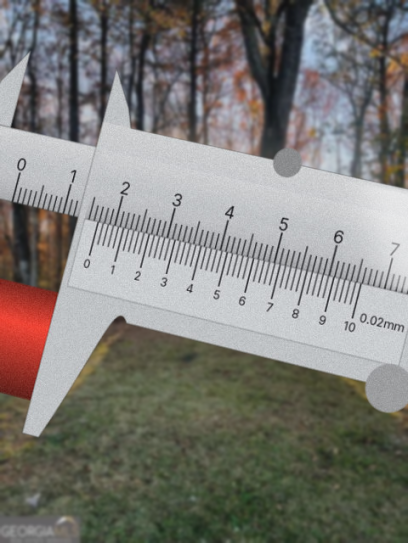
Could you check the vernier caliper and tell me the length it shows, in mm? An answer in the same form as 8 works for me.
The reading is 16.8
